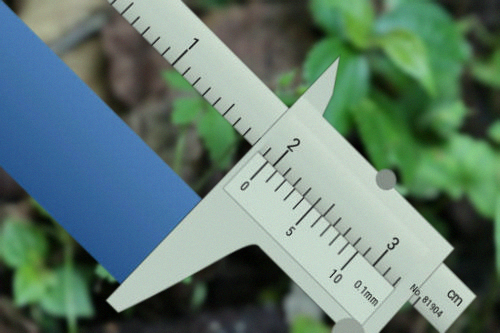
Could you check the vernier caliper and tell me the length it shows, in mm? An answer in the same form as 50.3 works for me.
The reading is 19.5
